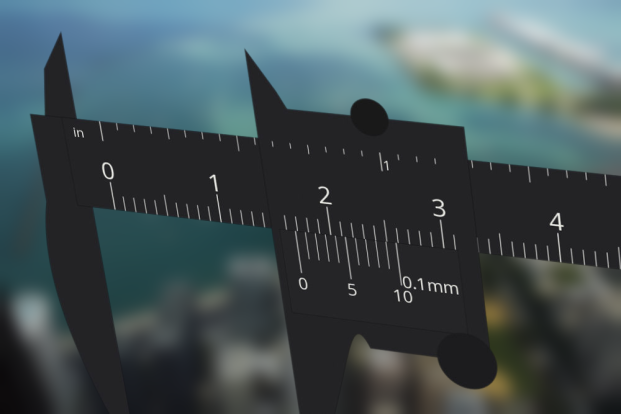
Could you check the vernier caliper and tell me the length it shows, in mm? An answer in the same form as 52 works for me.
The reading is 16.8
